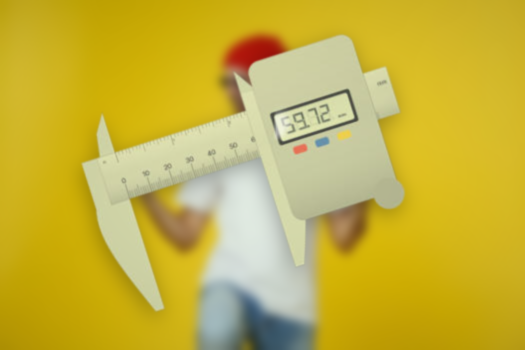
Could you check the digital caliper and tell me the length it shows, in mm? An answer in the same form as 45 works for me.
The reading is 59.72
